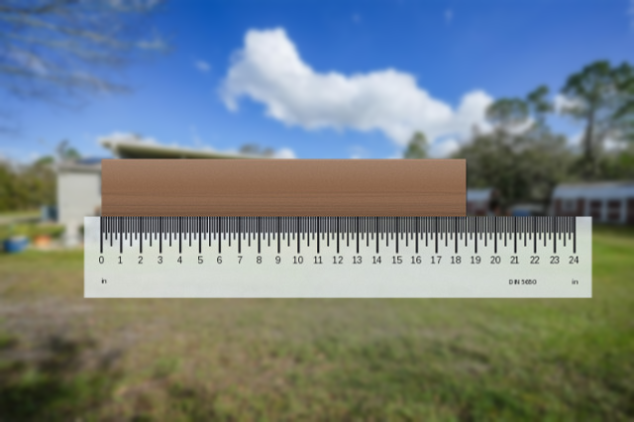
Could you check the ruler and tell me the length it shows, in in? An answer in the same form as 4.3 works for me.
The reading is 18.5
